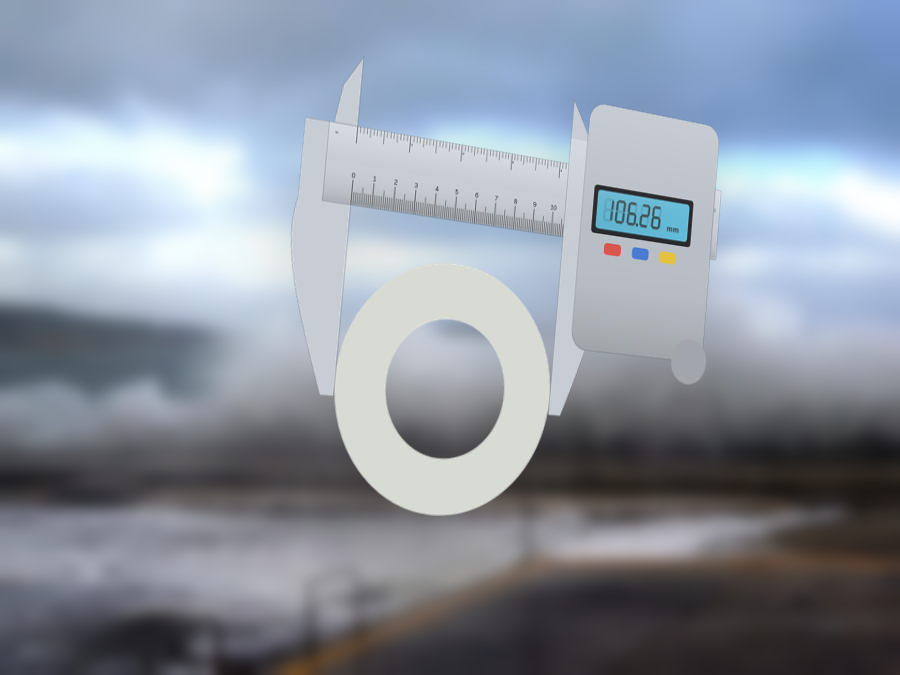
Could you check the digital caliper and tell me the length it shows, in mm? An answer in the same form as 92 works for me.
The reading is 106.26
